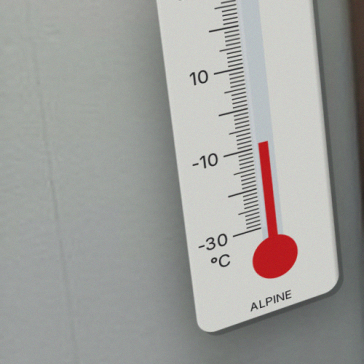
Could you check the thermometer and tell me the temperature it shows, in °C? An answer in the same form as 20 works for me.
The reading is -9
